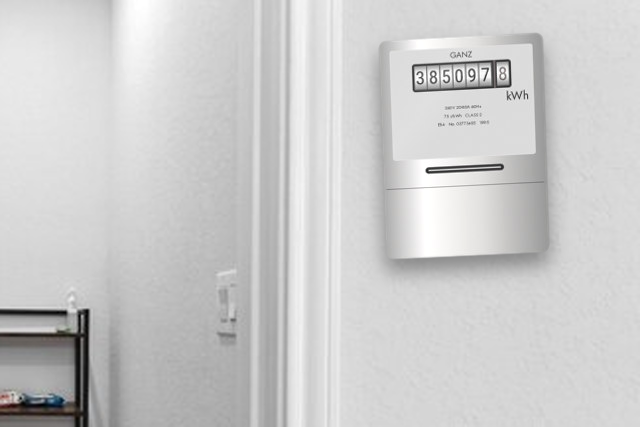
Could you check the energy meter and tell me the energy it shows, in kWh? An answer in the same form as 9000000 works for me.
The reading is 385097.8
